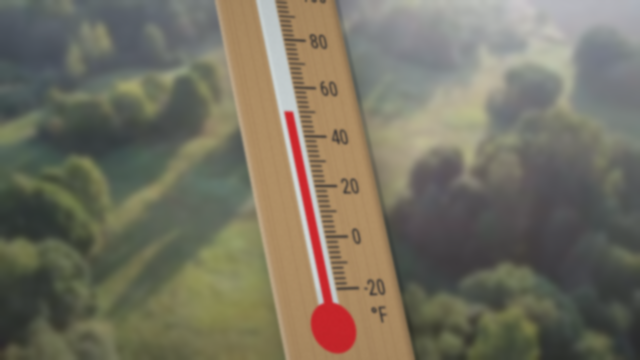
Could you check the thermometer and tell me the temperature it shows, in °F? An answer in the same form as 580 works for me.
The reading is 50
